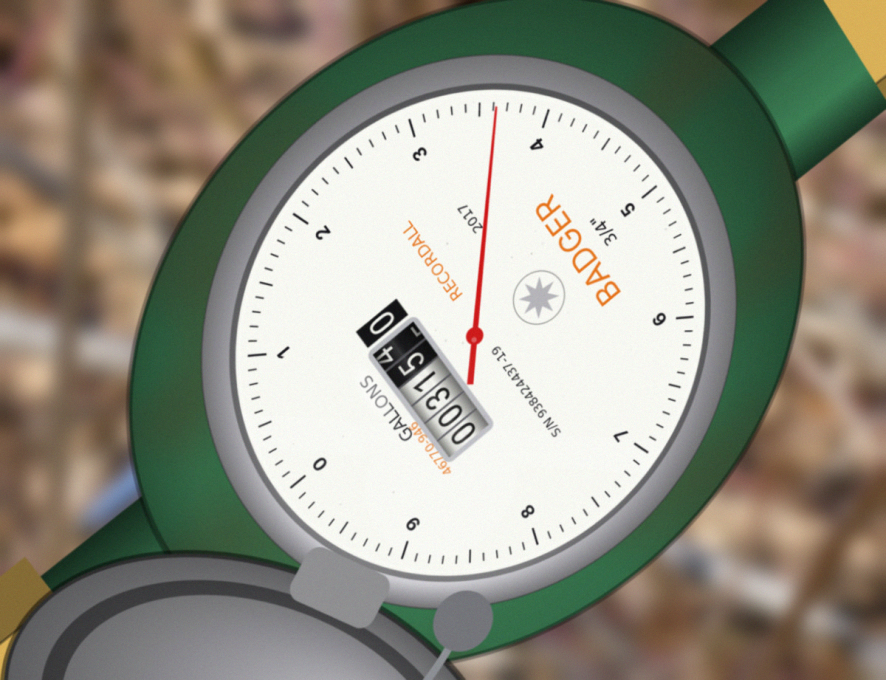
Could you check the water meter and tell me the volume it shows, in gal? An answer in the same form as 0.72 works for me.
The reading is 31543.6
